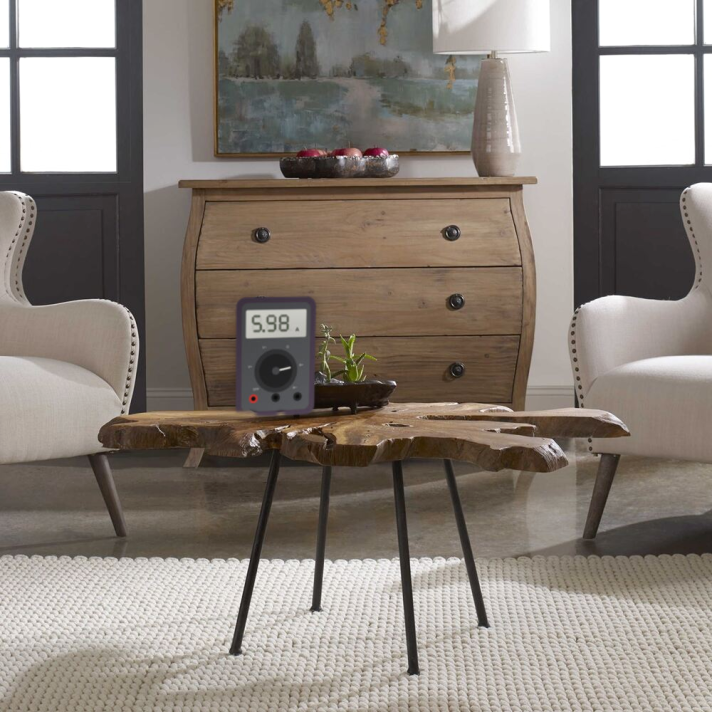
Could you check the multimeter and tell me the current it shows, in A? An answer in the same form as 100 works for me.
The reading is 5.98
